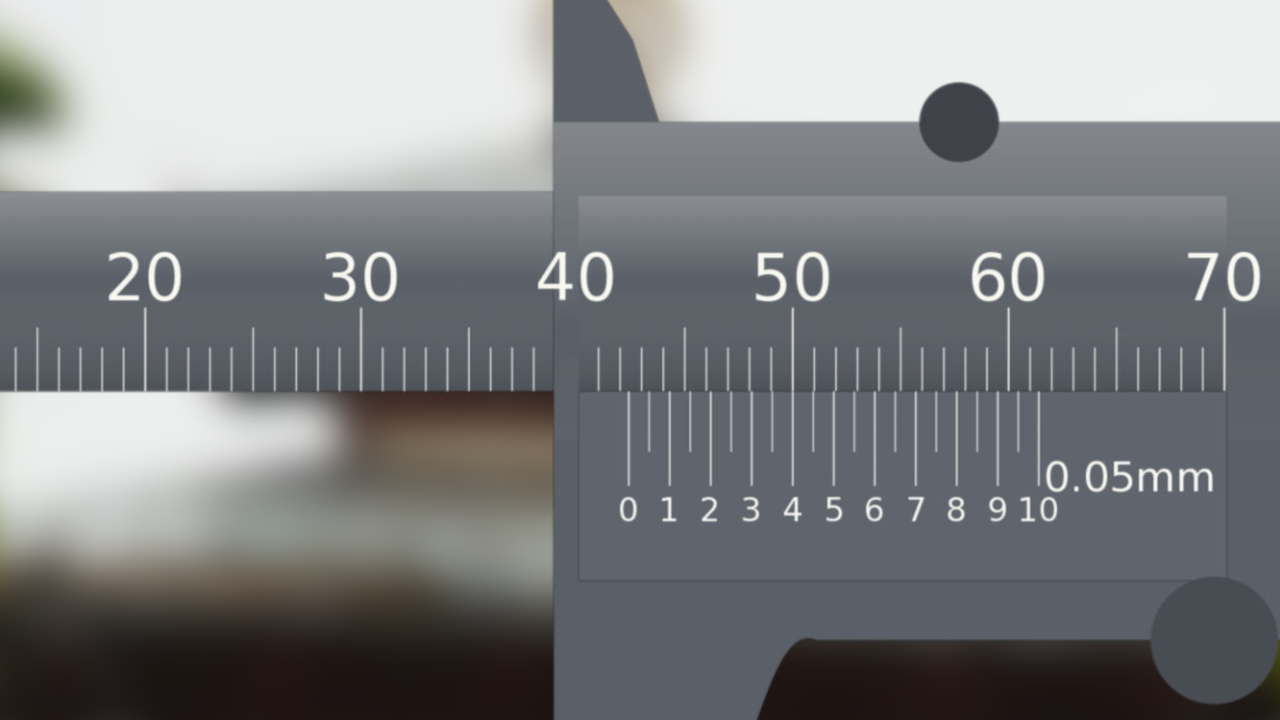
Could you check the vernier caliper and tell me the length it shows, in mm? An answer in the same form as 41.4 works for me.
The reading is 42.4
